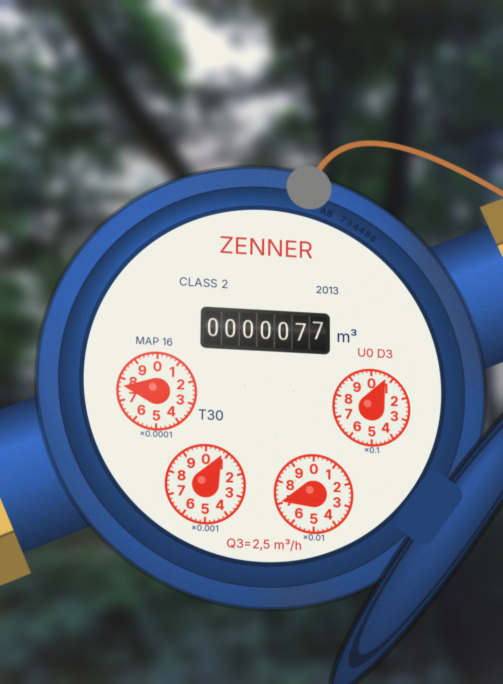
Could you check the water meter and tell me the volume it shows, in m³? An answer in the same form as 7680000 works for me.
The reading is 77.0707
